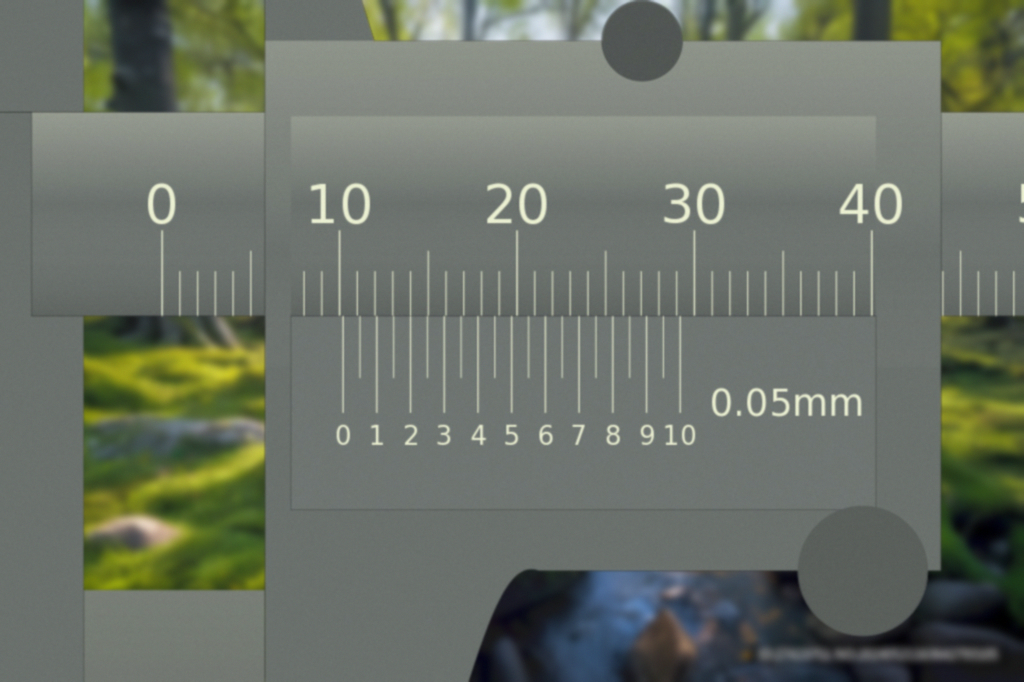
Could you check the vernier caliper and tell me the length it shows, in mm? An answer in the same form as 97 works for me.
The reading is 10.2
